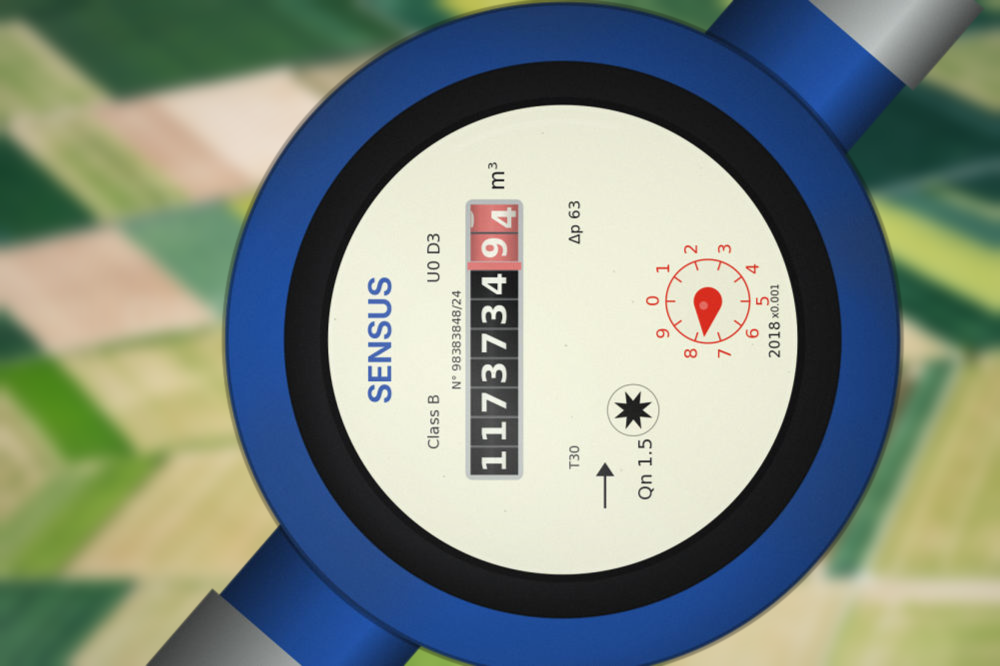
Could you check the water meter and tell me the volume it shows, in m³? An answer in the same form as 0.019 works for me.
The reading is 1173734.937
